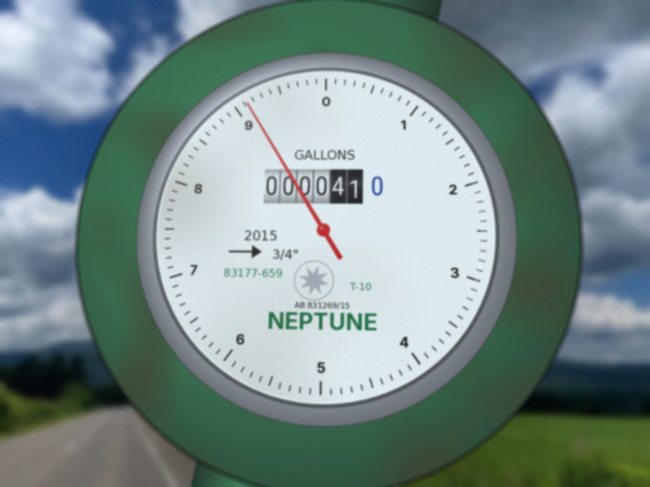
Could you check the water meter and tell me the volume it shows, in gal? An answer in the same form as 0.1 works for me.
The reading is 409.1
